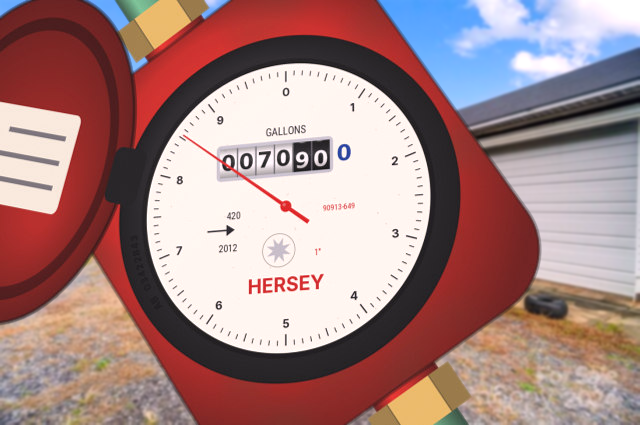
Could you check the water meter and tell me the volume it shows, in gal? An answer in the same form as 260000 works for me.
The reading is 70898.5
